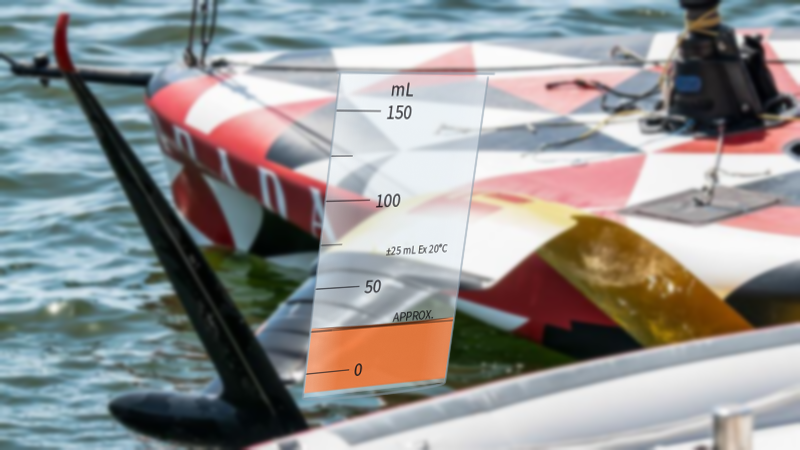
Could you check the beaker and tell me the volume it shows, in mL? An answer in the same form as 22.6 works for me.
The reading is 25
